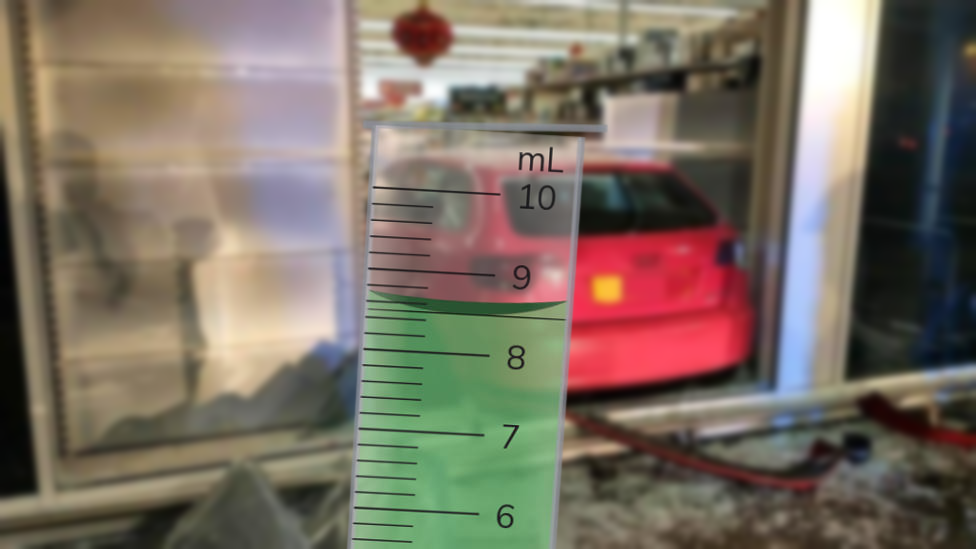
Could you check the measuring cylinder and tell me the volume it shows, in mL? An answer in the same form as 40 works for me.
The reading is 8.5
